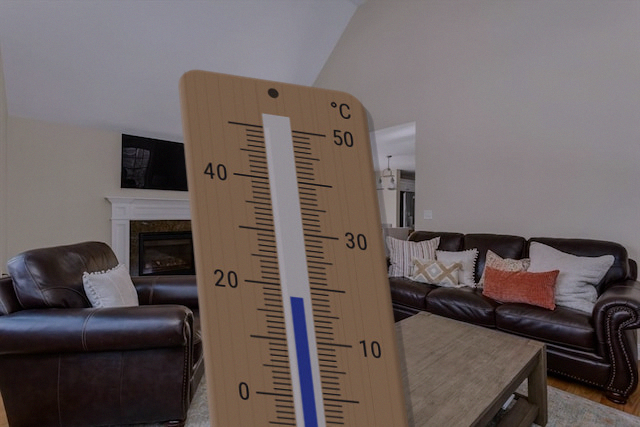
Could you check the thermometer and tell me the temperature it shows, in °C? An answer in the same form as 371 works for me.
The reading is 18
